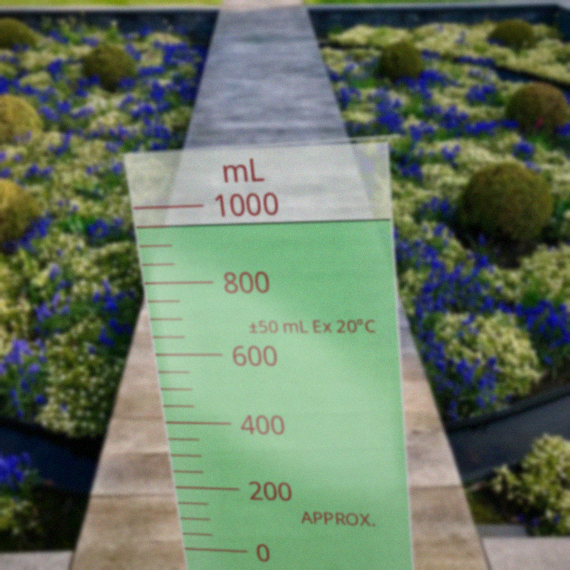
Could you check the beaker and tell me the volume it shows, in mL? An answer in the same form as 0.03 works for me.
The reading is 950
